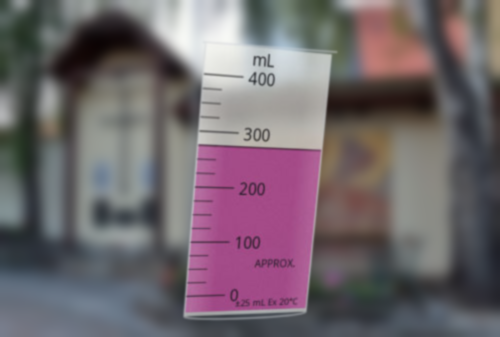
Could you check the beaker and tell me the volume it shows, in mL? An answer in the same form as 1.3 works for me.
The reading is 275
